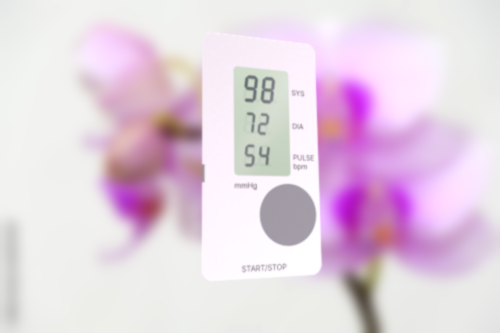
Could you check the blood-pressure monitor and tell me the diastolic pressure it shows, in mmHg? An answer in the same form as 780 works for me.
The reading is 72
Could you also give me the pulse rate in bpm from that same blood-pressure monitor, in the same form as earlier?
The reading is 54
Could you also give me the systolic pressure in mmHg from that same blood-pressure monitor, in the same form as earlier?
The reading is 98
